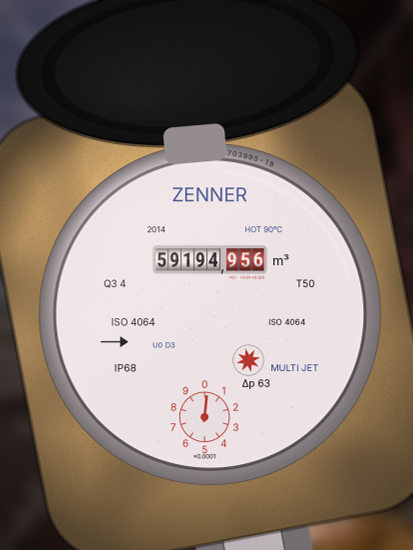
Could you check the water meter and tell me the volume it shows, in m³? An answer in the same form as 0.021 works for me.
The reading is 59194.9560
